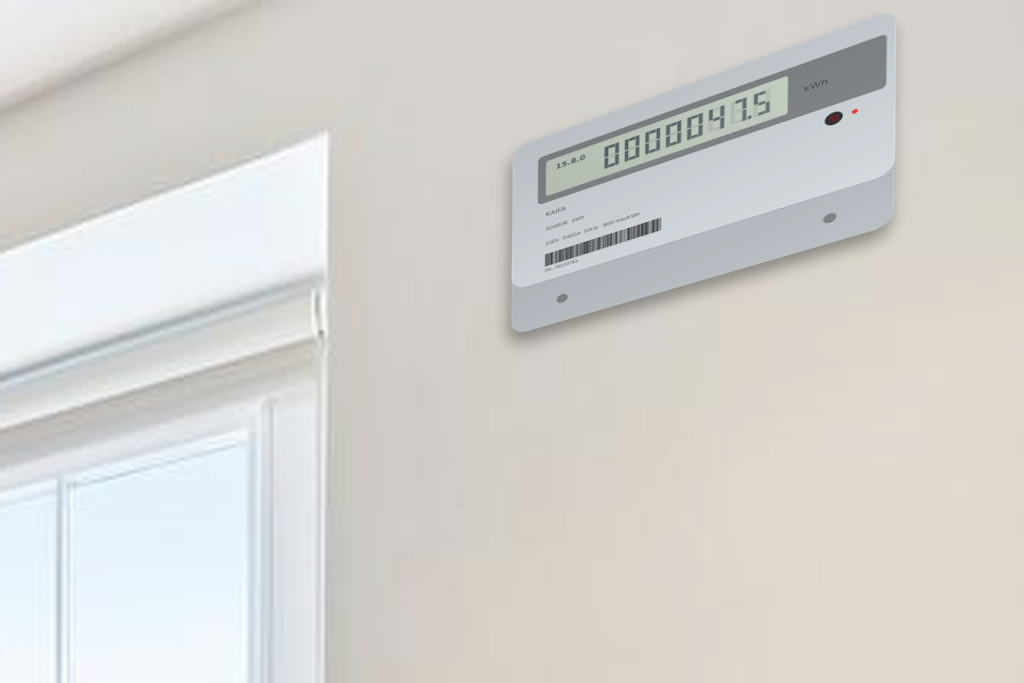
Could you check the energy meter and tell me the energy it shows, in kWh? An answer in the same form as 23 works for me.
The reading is 47.5
